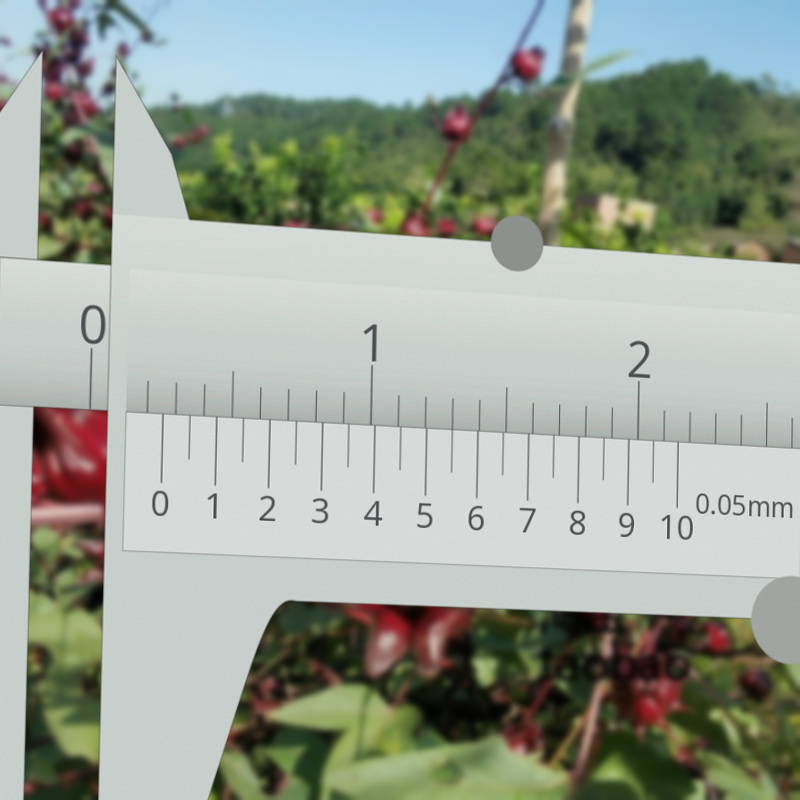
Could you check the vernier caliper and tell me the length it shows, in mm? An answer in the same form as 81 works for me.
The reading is 2.55
